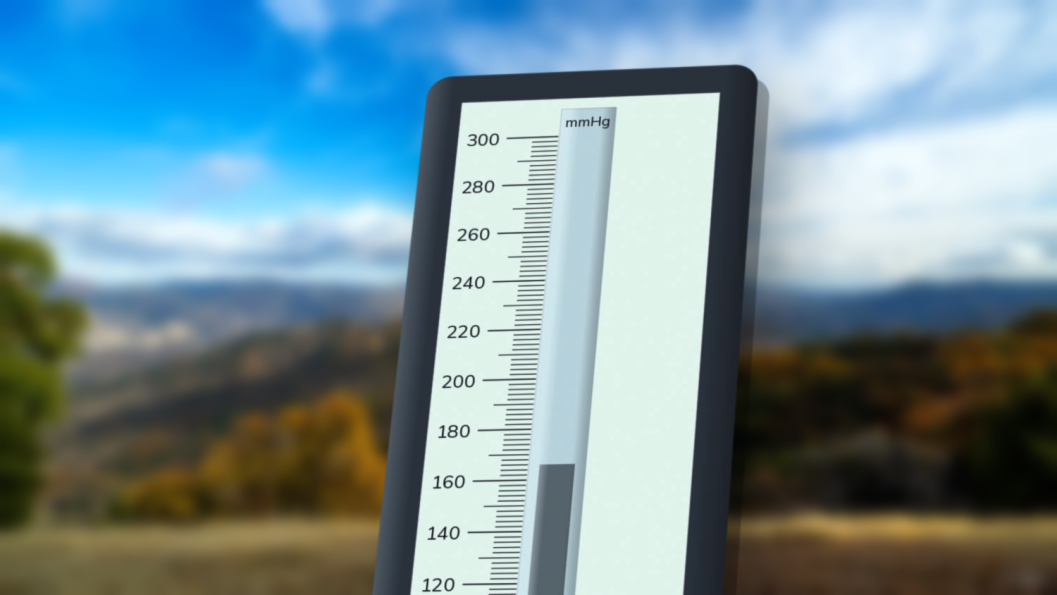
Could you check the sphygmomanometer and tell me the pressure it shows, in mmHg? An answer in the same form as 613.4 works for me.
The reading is 166
